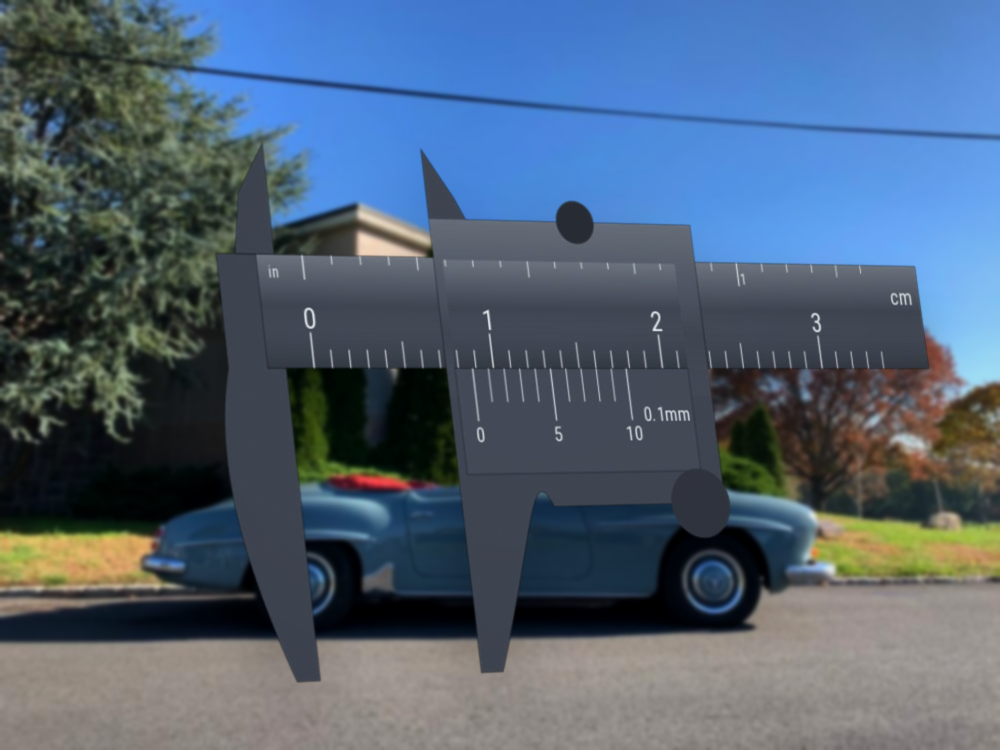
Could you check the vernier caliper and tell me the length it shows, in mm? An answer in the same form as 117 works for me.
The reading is 8.8
